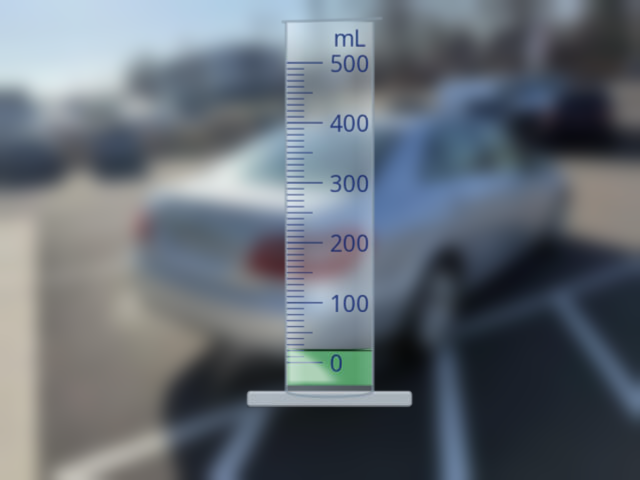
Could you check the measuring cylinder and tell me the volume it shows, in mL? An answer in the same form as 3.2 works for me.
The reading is 20
